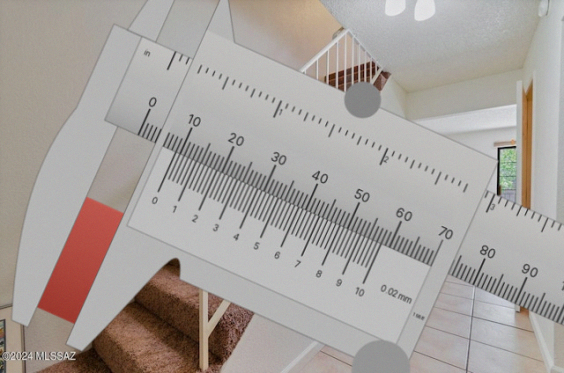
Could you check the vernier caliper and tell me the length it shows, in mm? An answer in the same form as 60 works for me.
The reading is 9.0
